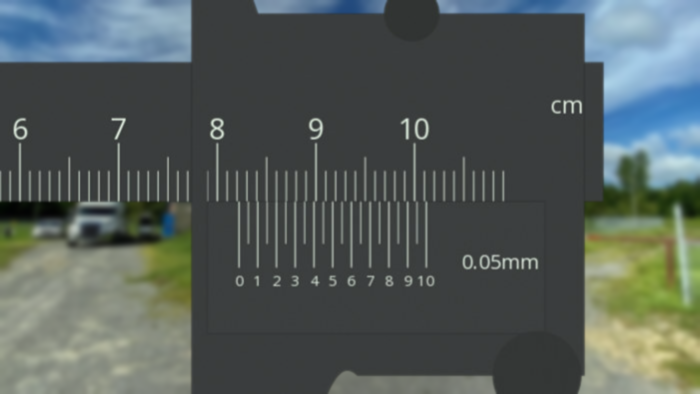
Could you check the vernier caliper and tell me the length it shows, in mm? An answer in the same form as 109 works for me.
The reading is 82.2
